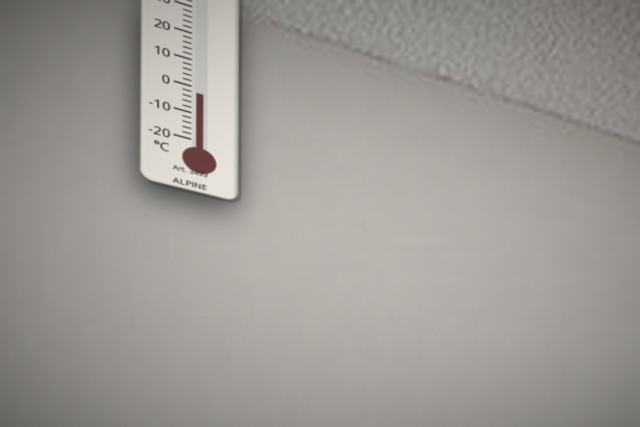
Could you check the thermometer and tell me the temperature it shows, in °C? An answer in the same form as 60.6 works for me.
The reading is -2
